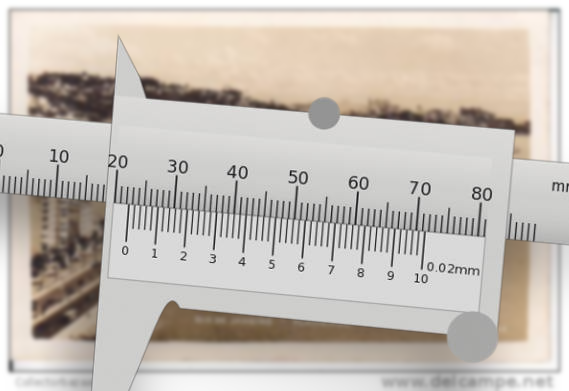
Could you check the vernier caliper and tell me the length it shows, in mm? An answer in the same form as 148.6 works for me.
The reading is 22.4
